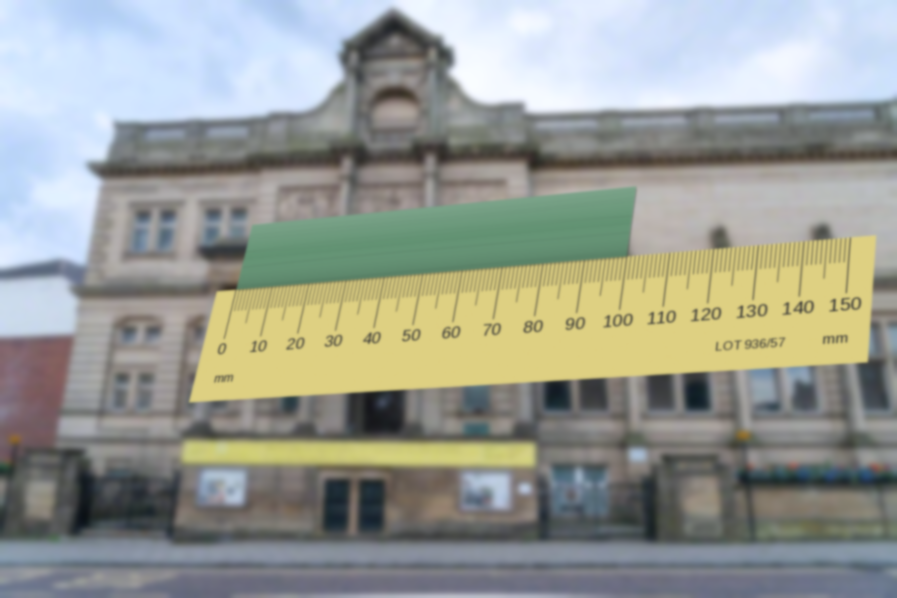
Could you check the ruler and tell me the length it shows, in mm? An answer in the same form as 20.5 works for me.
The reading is 100
